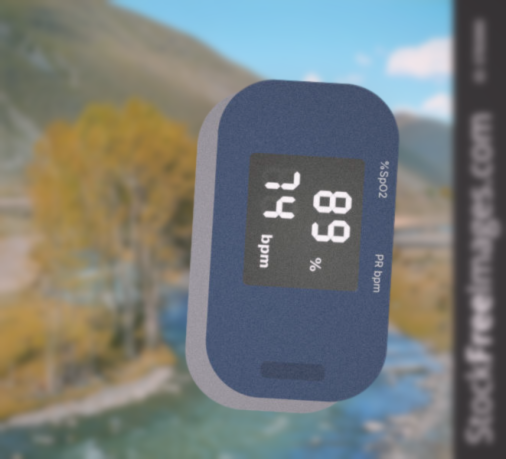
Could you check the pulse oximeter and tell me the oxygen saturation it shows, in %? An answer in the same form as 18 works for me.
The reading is 89
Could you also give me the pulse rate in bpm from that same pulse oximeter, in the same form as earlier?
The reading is 74
